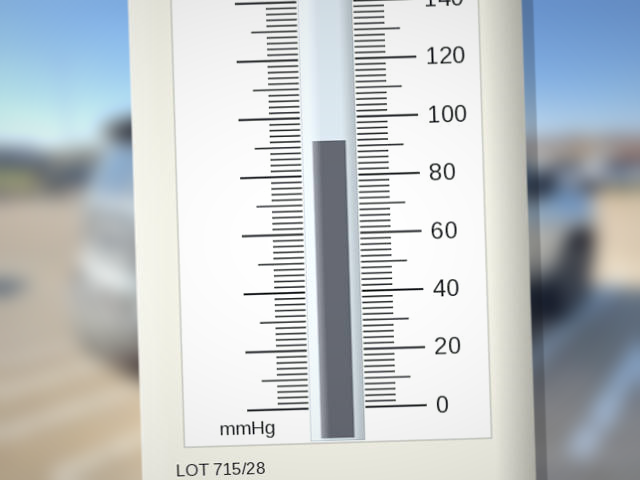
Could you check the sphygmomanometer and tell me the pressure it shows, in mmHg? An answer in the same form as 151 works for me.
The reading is 92
